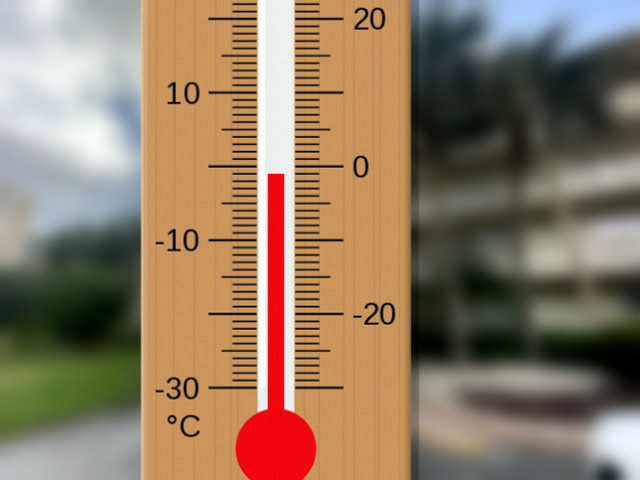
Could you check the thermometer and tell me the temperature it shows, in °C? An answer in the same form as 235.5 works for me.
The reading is -1
